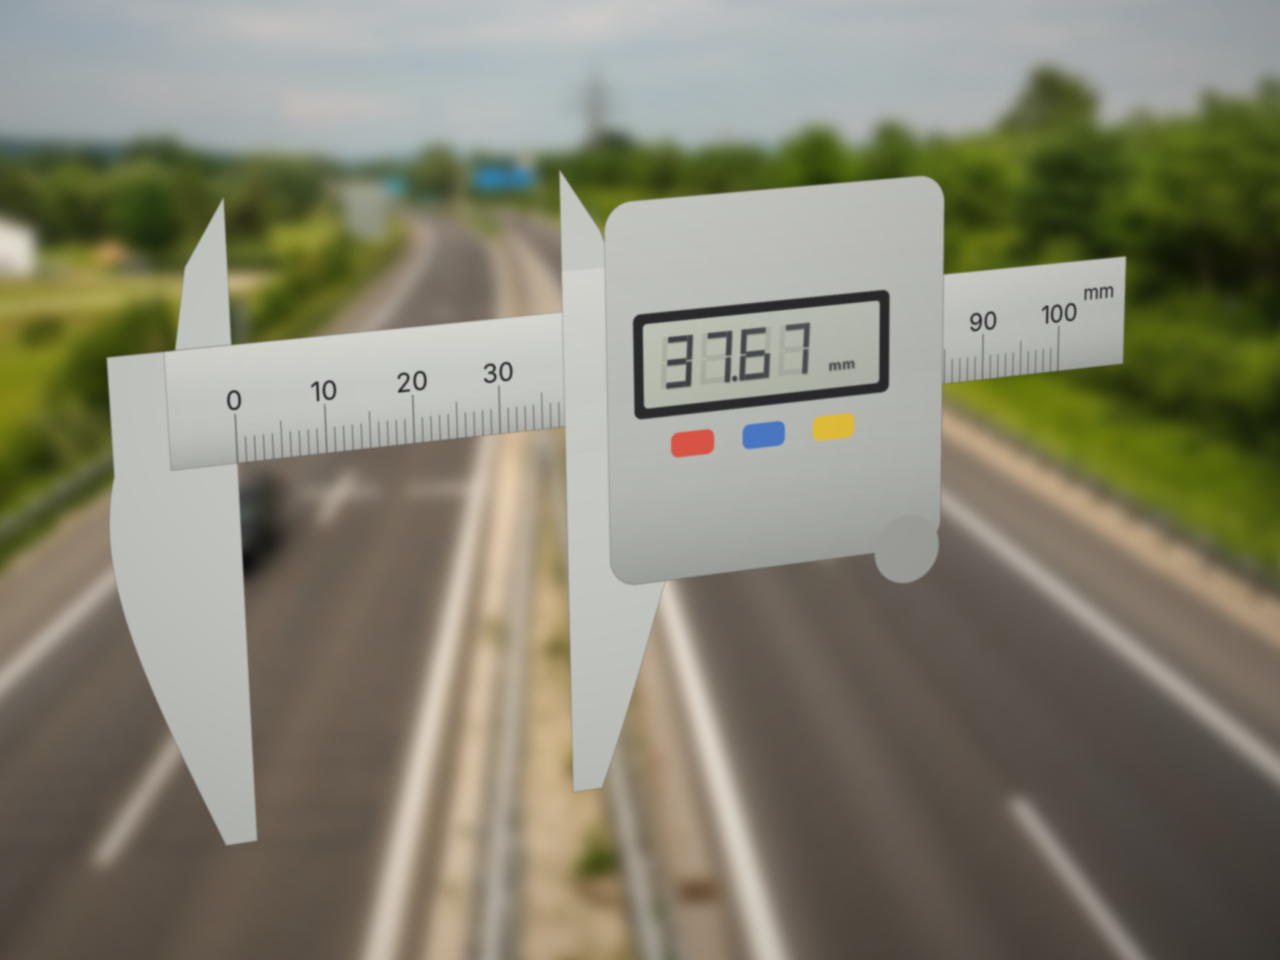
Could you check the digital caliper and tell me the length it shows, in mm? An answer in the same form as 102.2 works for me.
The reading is 37.67
